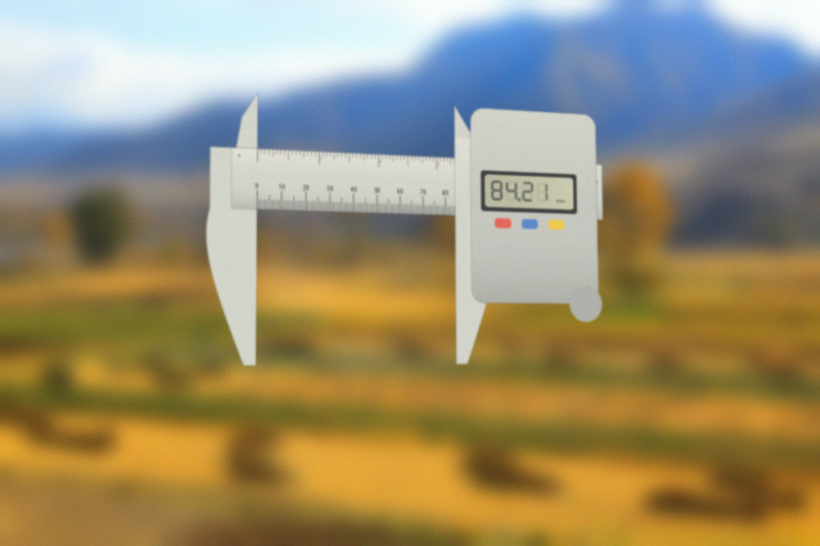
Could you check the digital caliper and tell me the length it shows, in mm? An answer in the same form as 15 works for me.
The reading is 84.21
